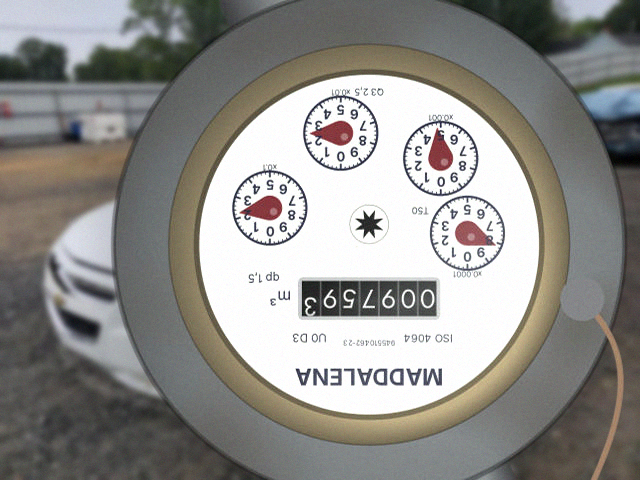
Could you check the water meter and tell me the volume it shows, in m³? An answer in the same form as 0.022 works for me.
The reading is 97593.2248
